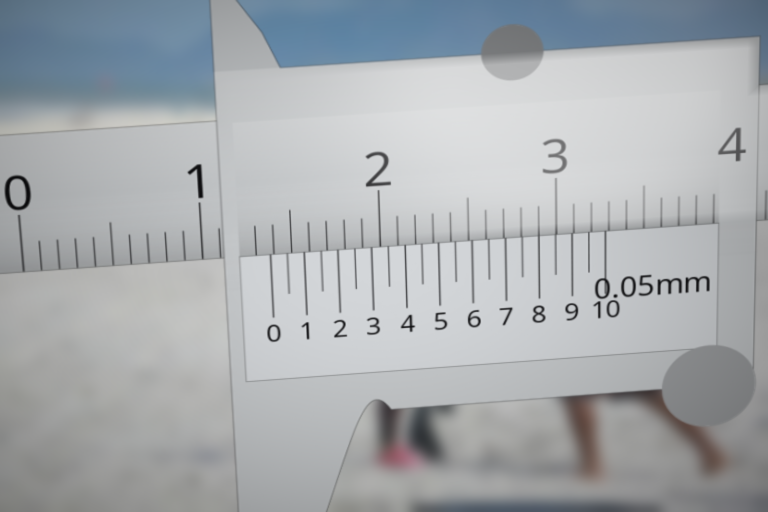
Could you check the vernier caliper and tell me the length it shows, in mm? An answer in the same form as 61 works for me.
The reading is 13.8
